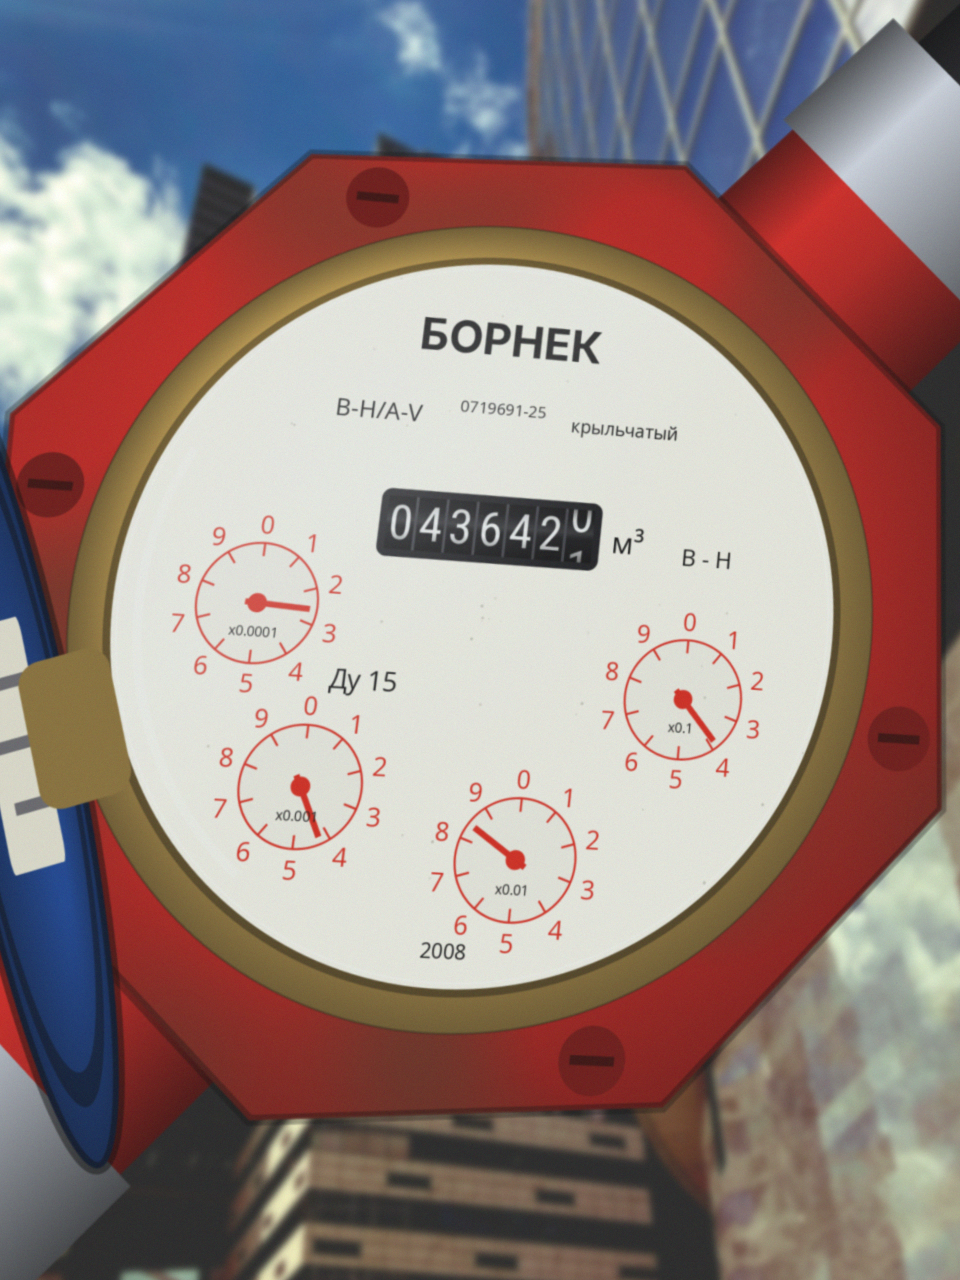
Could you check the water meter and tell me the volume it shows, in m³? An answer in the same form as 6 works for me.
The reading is 436420.3842
